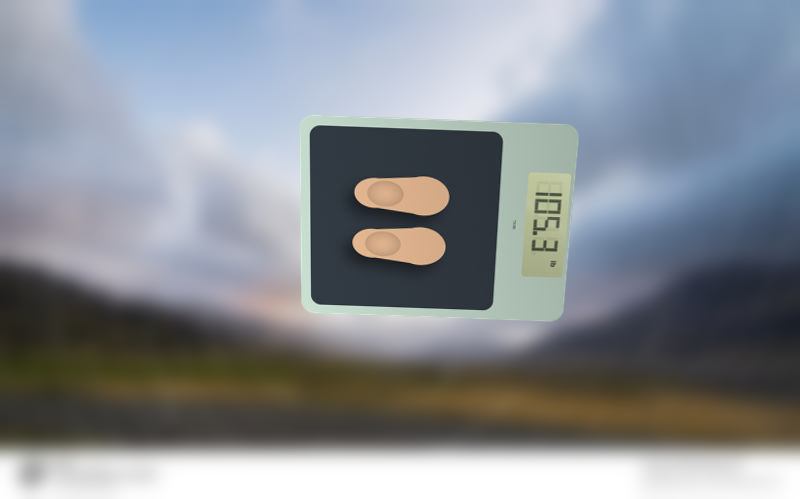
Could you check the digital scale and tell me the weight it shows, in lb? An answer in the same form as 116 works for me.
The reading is 105.3
